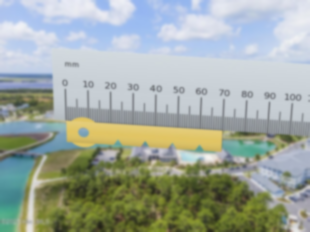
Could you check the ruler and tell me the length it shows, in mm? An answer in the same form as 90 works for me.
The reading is 70
